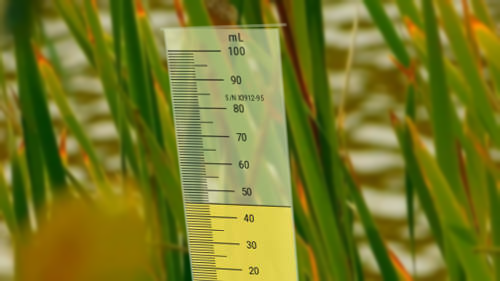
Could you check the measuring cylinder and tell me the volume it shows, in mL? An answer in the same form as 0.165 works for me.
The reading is 45
